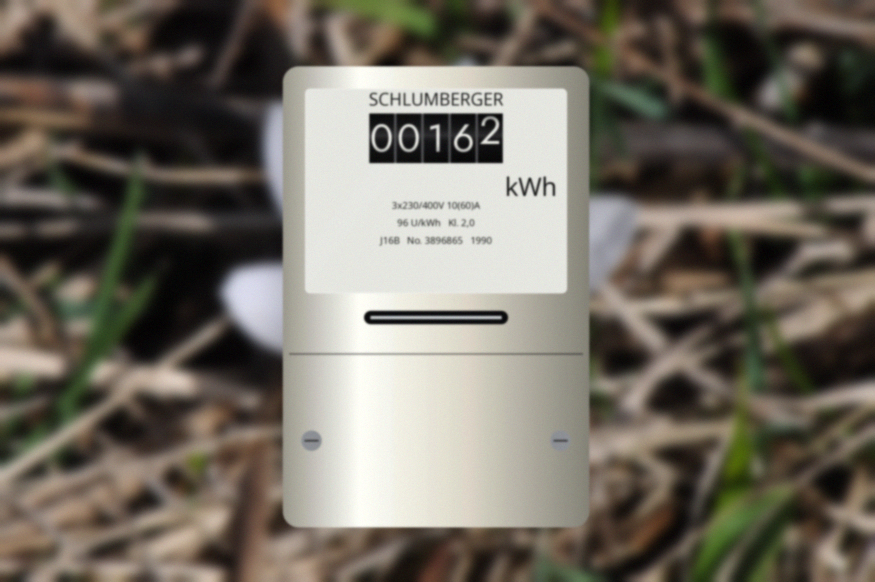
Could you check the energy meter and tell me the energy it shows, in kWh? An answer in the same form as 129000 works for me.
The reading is 162
